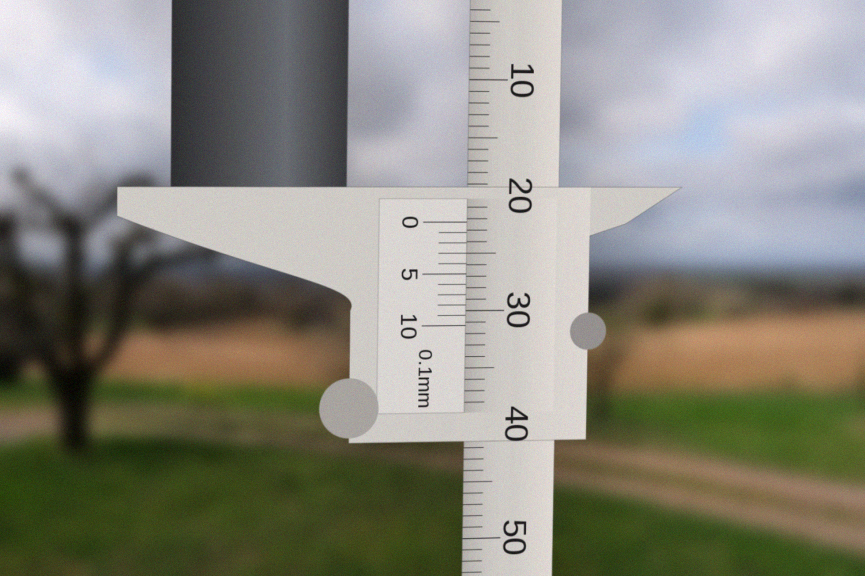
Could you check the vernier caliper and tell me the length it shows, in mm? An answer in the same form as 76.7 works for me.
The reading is 22.3
